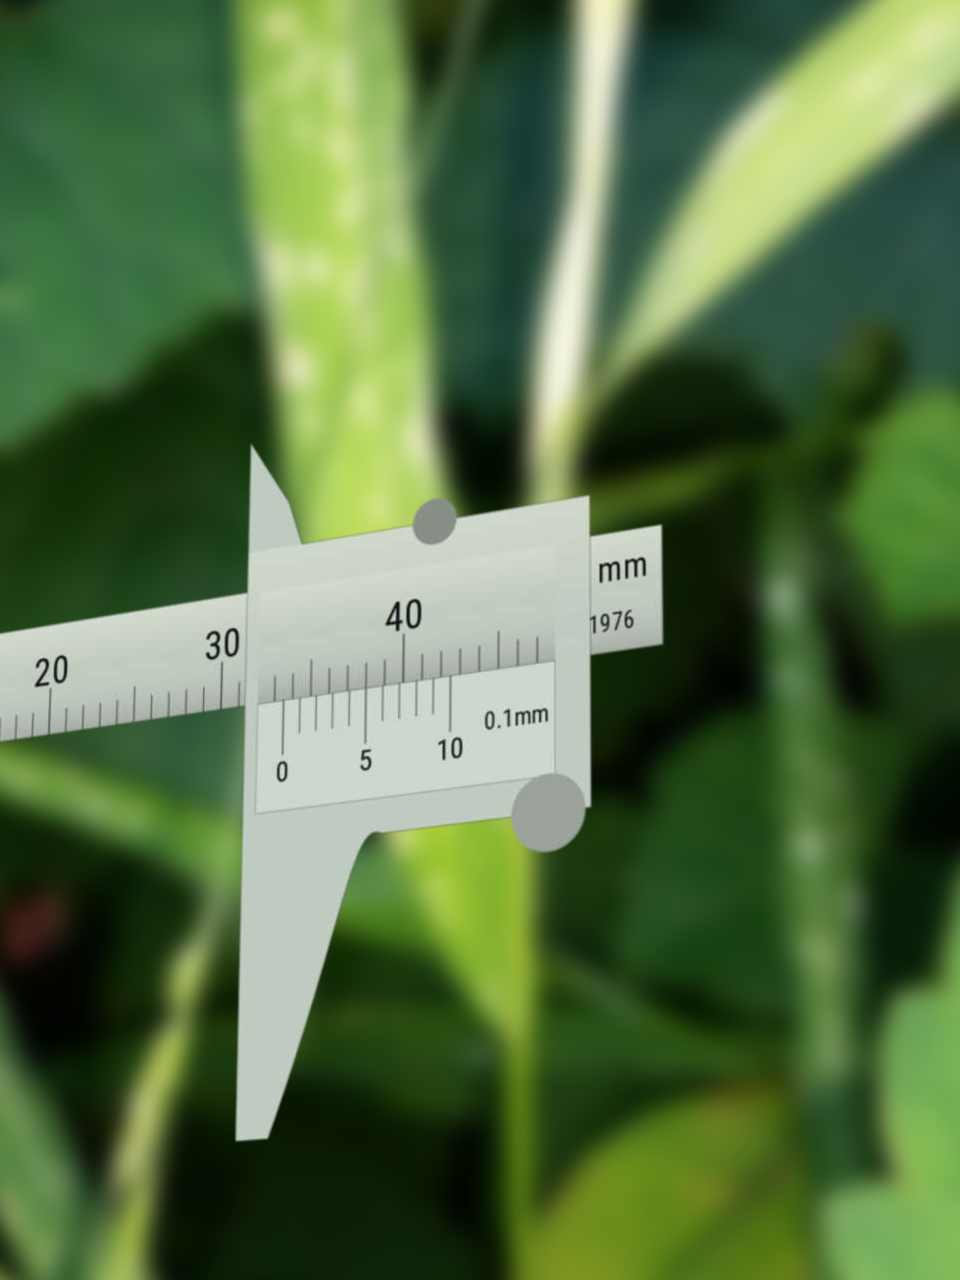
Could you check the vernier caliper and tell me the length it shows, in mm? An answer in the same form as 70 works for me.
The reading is 33.5
